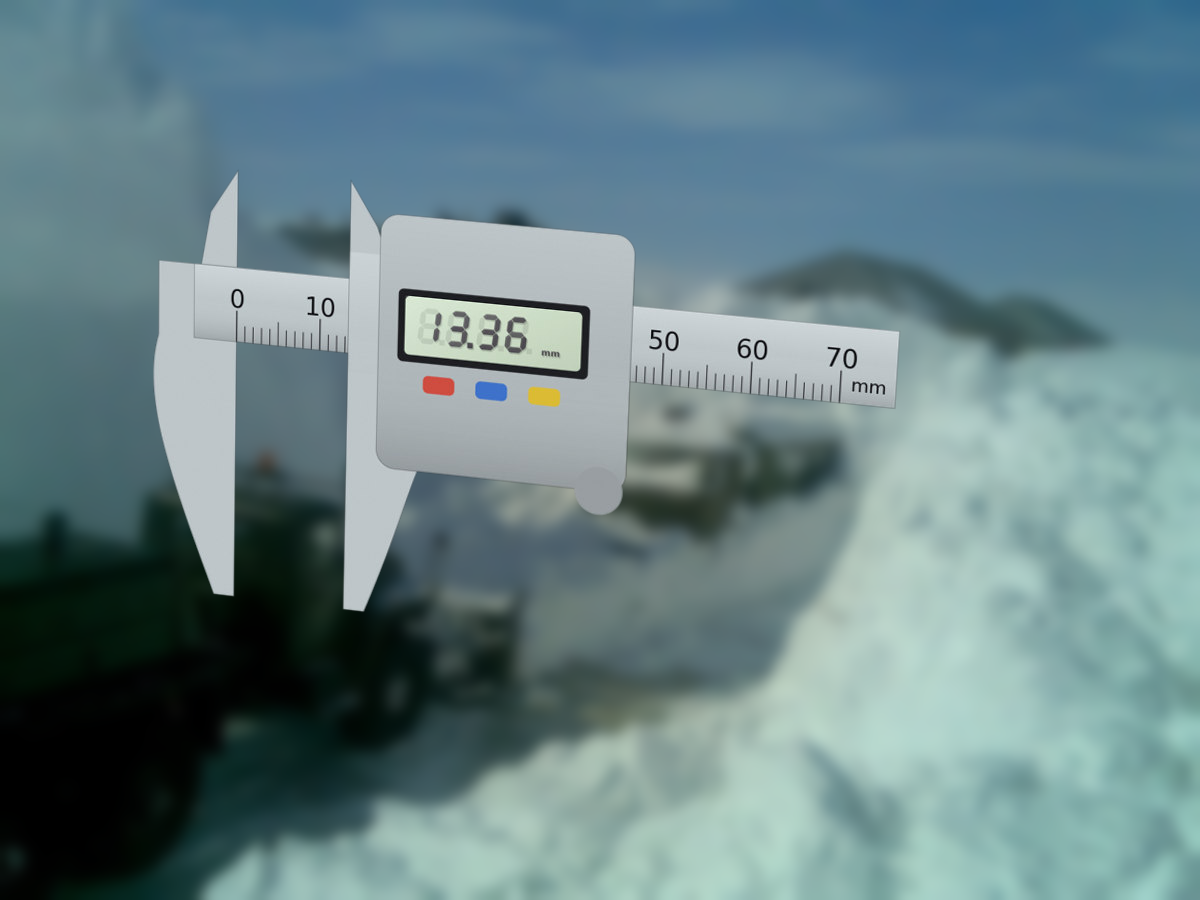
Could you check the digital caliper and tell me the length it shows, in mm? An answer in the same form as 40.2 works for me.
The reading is 13.36
